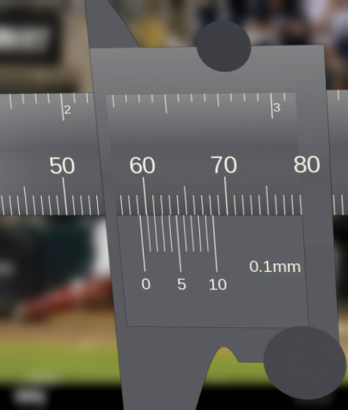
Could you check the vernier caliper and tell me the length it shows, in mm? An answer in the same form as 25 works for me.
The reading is 59.2
